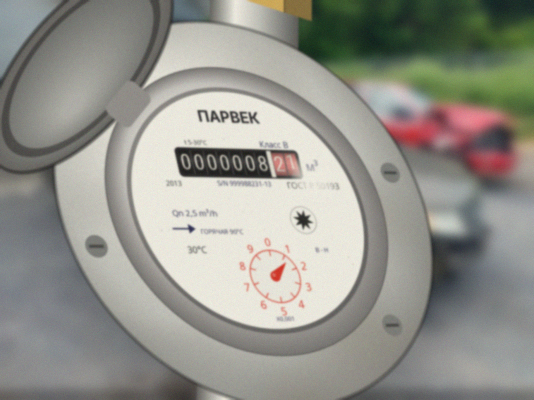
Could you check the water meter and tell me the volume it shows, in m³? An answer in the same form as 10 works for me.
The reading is 8.211
